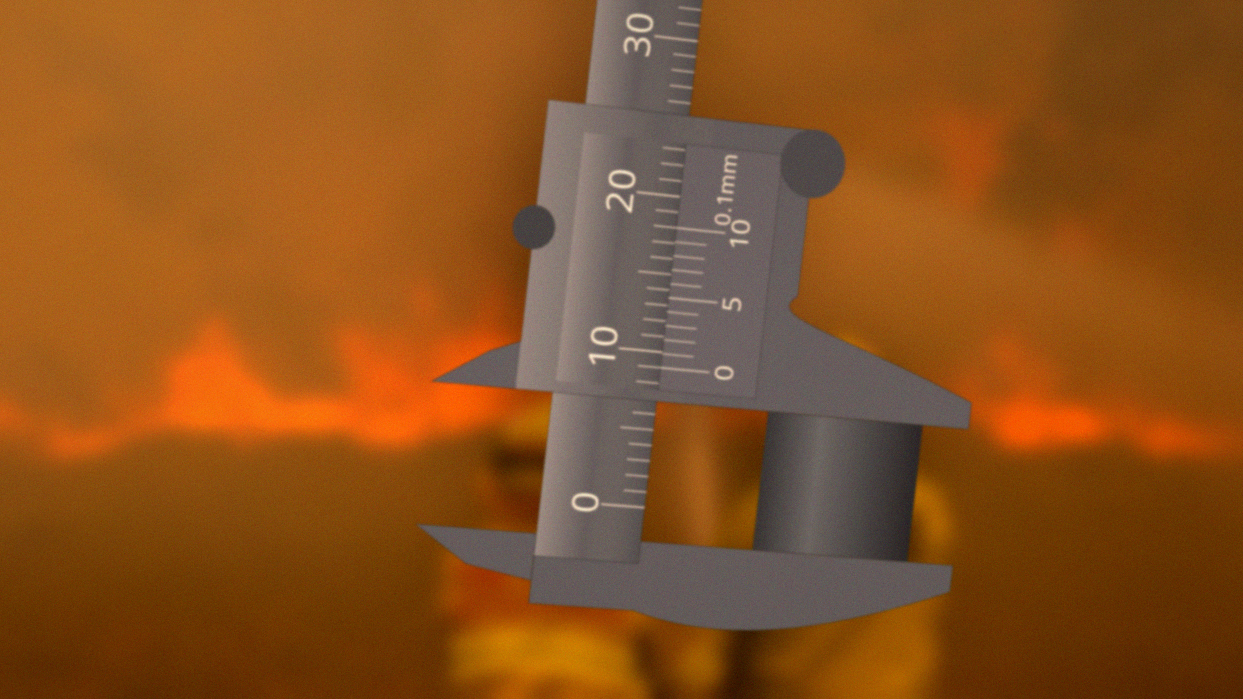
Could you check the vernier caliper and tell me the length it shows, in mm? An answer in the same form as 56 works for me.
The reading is 9.0
